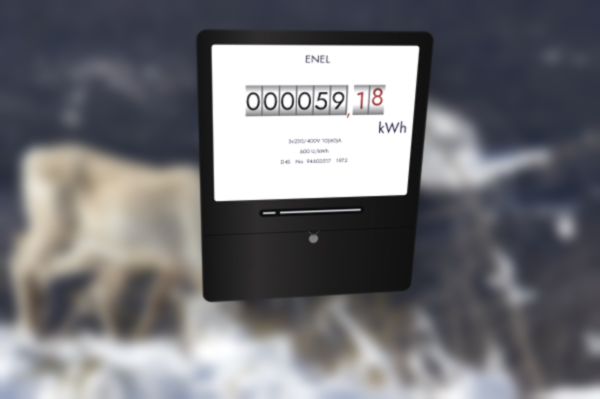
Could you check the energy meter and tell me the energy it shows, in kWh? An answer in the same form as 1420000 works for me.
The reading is 59.18
